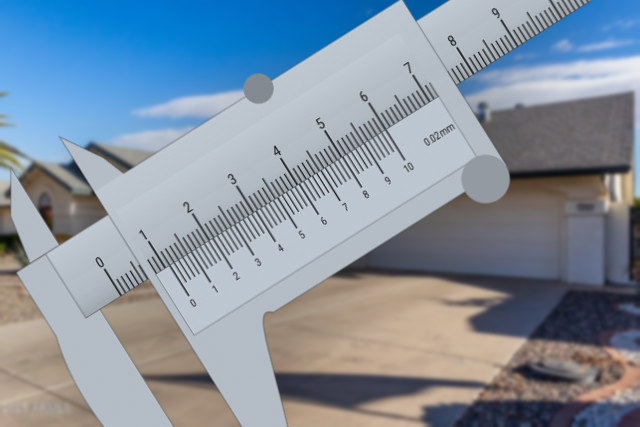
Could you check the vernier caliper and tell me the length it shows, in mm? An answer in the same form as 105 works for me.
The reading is 11.0
